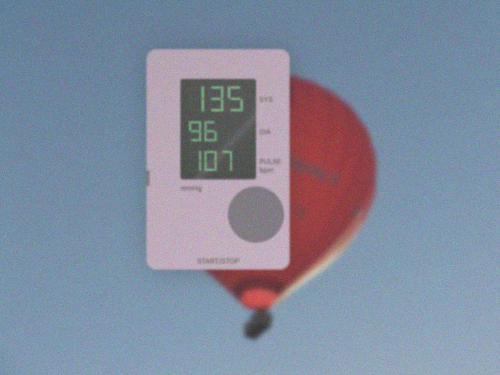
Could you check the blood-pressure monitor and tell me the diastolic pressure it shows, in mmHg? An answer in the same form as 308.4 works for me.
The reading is 96
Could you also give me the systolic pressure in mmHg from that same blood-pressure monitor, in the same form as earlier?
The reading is 135
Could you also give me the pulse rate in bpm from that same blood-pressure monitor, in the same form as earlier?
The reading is 107
